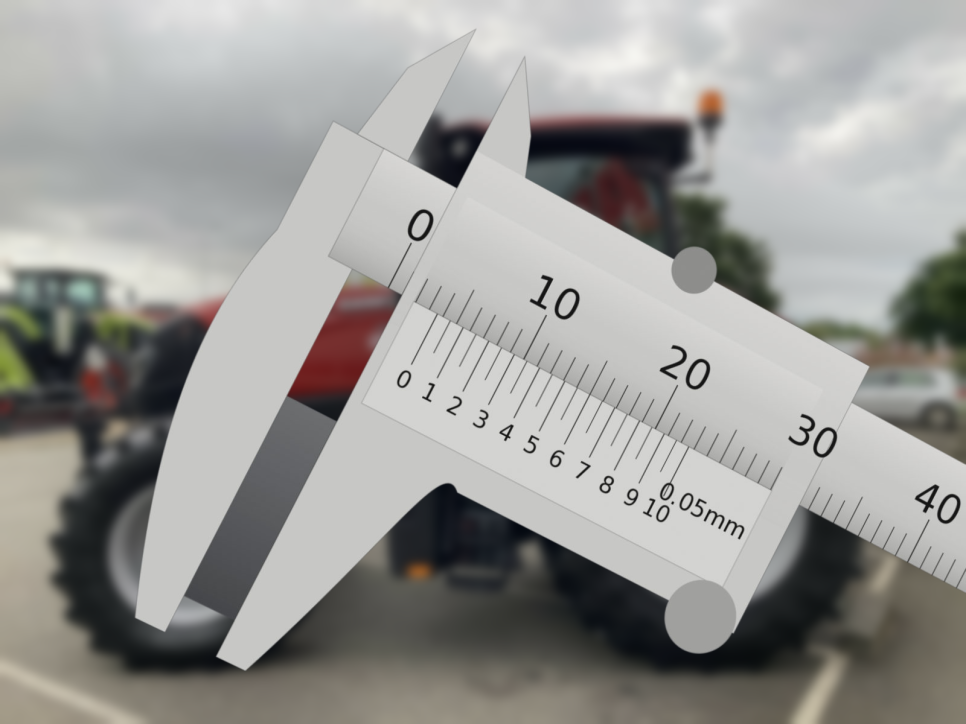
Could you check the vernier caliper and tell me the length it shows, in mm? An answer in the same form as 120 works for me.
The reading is 3.6
